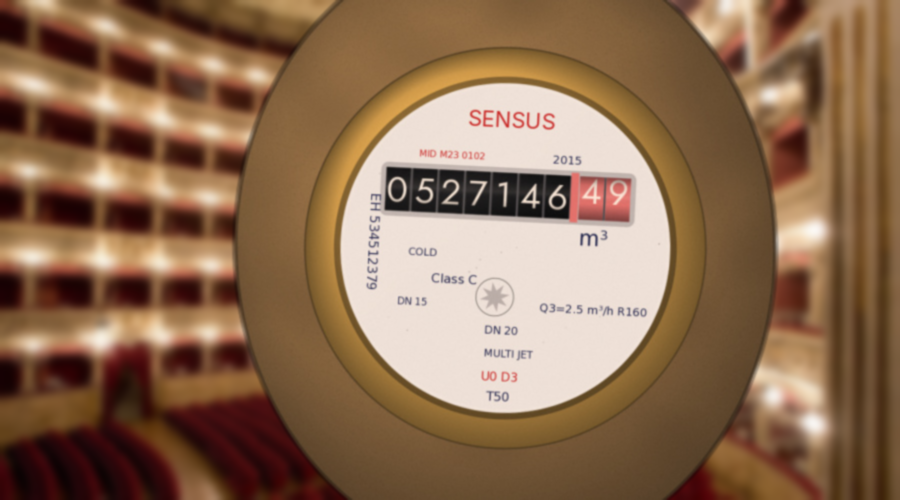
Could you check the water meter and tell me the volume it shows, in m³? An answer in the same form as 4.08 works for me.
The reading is 527146.49
